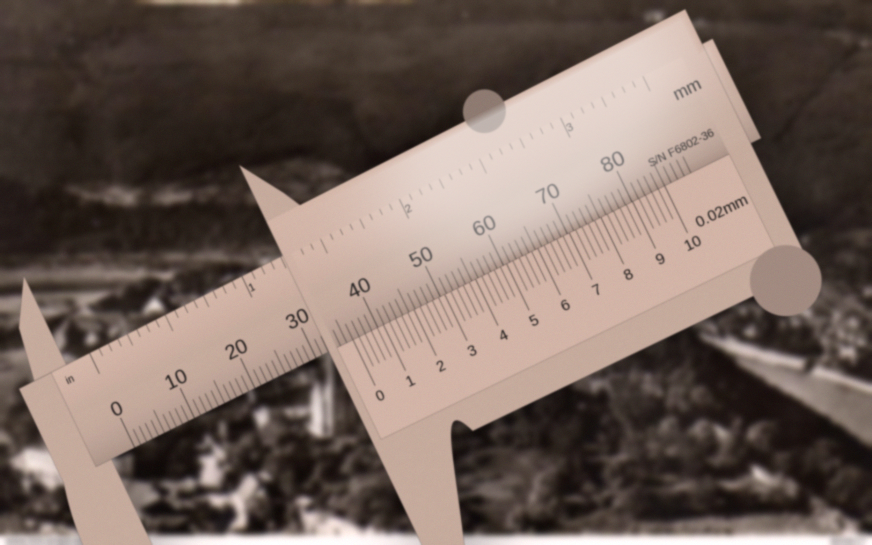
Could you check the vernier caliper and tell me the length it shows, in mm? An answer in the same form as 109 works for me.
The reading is 36.0
